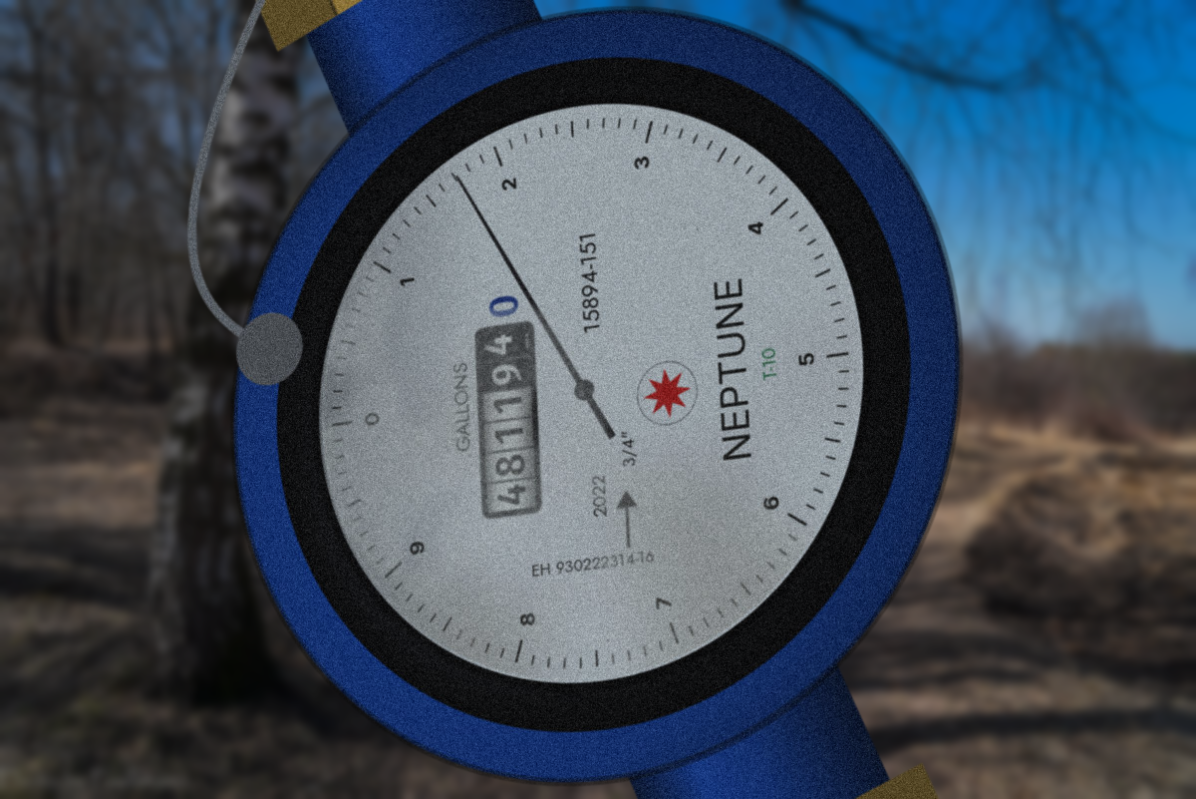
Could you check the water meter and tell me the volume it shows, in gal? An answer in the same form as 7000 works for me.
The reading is 4811941.7
